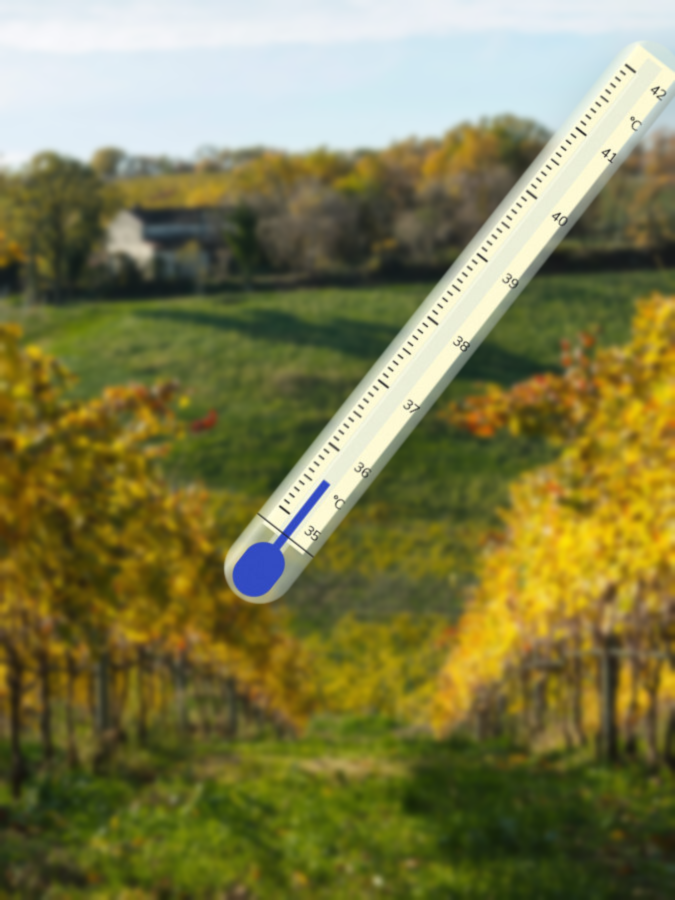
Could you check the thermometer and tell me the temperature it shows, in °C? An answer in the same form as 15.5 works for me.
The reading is 35.6
